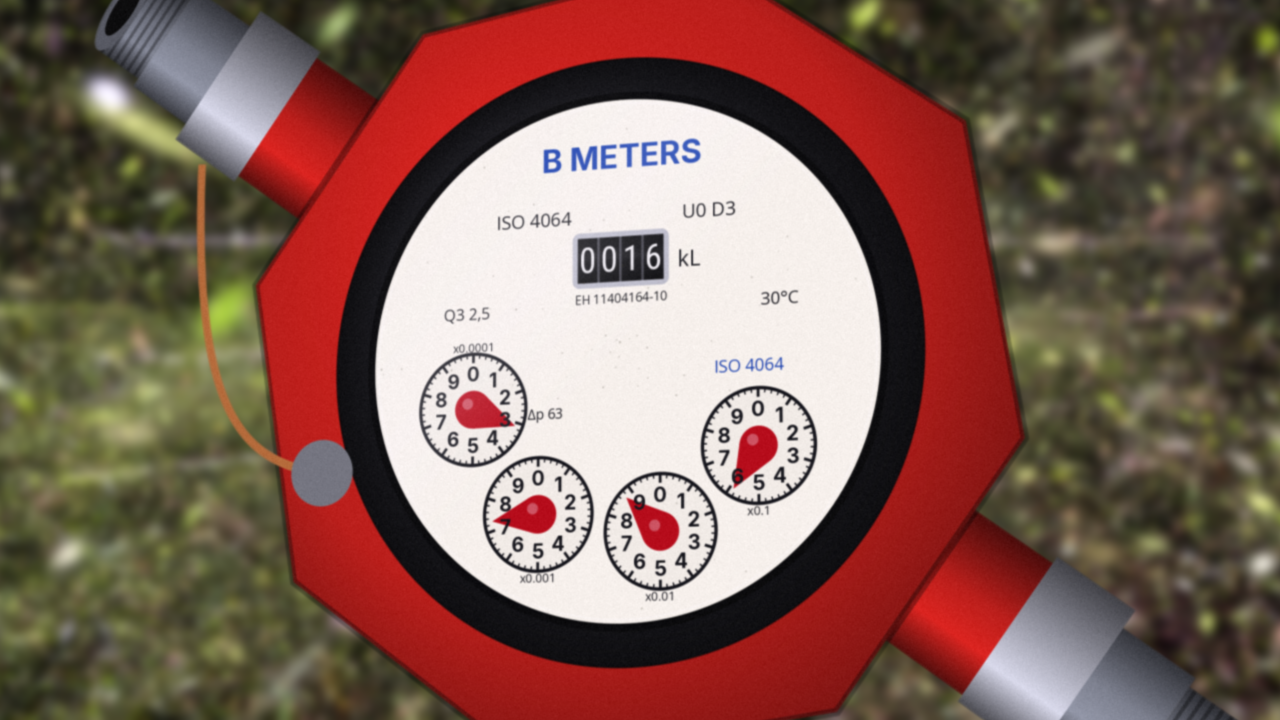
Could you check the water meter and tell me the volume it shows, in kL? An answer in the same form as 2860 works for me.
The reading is 16.5873
